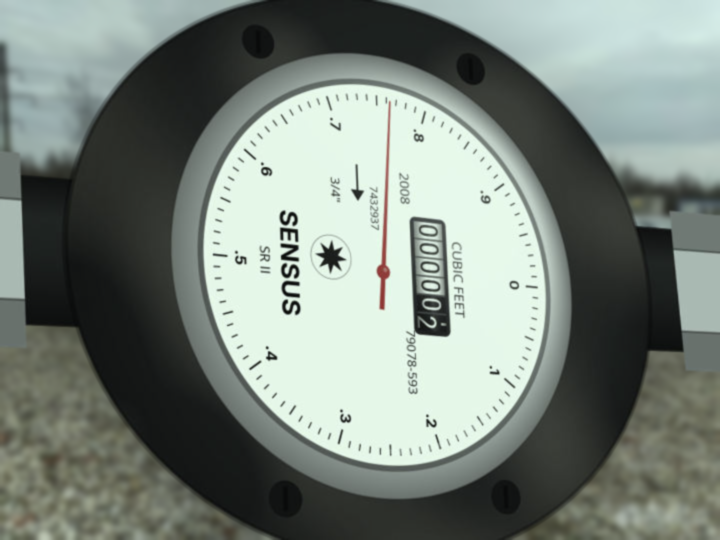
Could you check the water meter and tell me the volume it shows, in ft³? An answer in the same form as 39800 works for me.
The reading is 1.76
